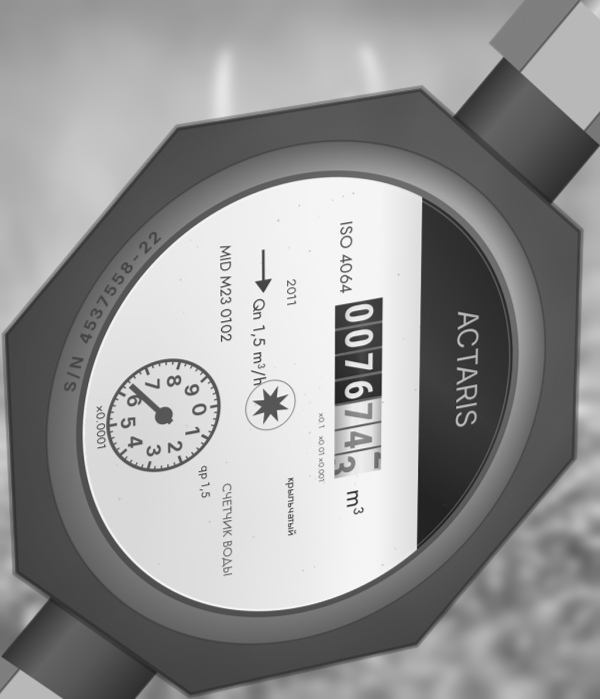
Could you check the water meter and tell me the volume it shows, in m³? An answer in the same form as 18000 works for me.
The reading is 76.7426
